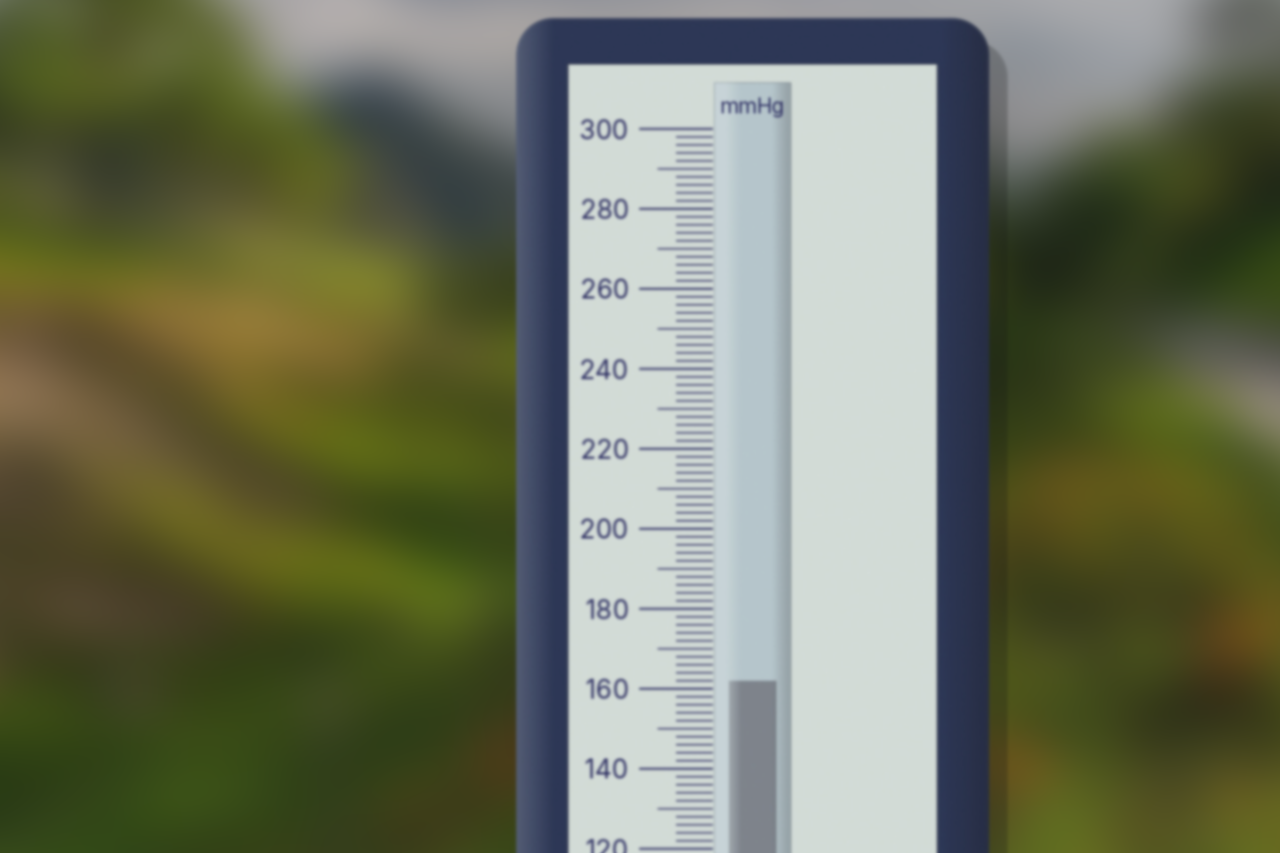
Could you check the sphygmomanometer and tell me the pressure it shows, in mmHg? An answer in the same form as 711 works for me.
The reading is 162
